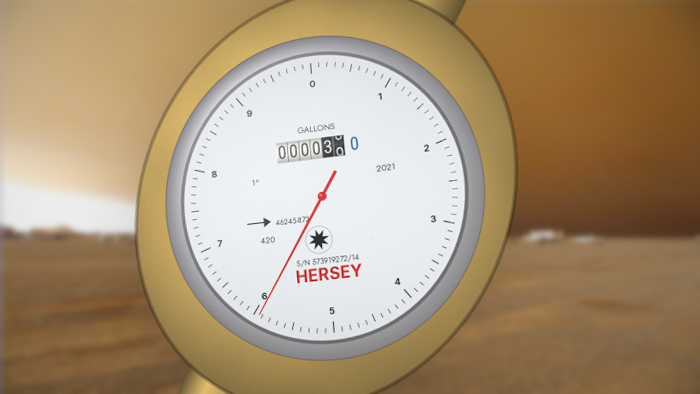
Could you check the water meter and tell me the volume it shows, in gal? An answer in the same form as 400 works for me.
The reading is 385.9
